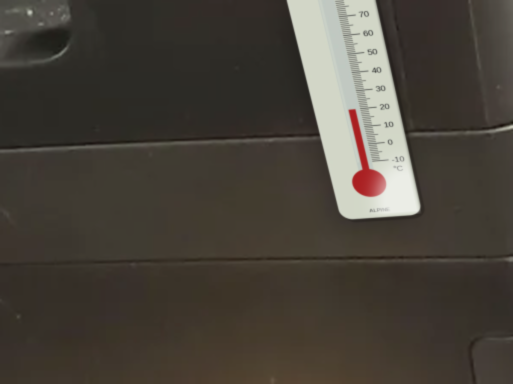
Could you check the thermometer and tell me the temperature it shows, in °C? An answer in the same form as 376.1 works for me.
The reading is 20
